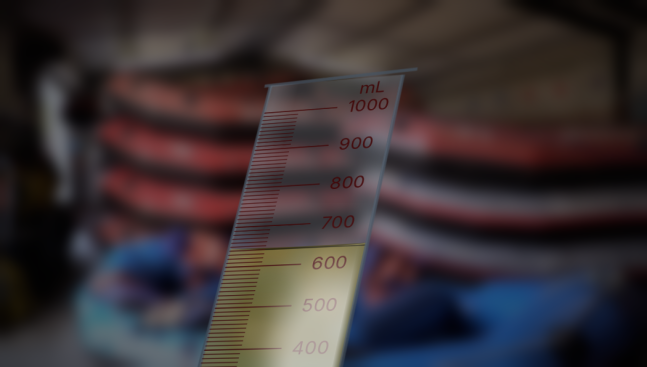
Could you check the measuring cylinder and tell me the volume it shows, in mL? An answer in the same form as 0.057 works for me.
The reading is 640
